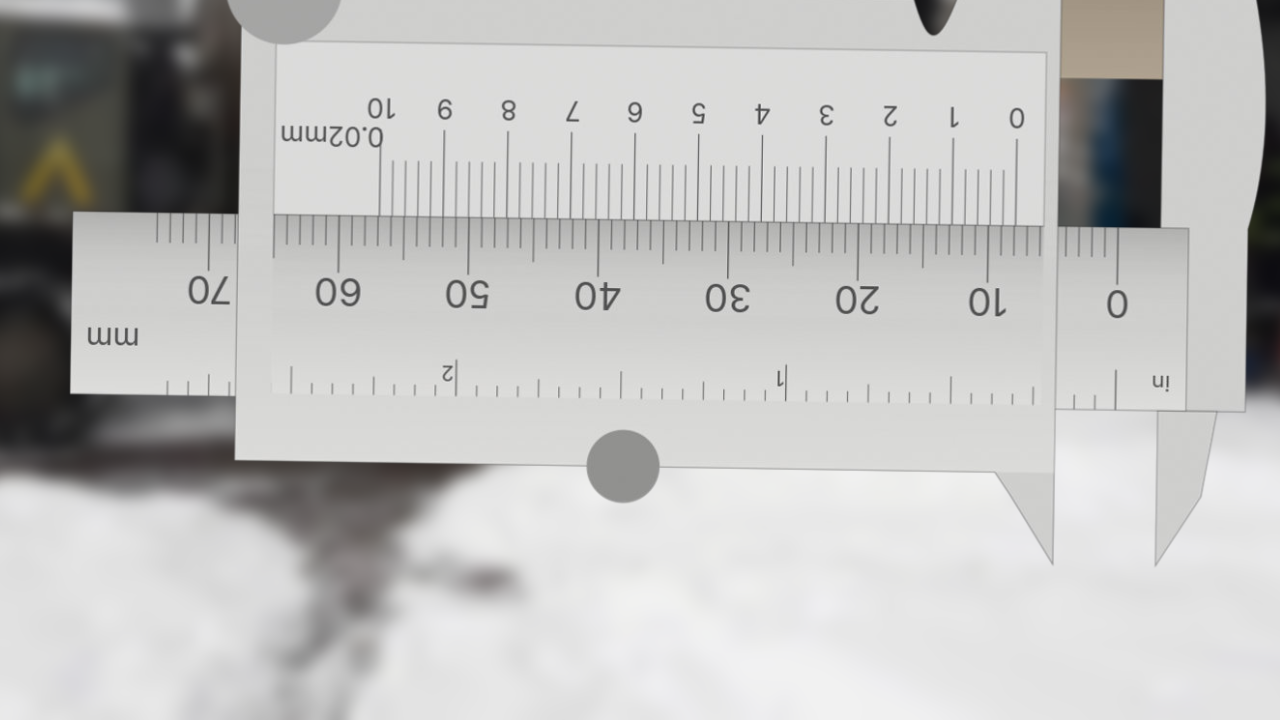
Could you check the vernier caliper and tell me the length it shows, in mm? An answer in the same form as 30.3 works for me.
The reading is 7.9
